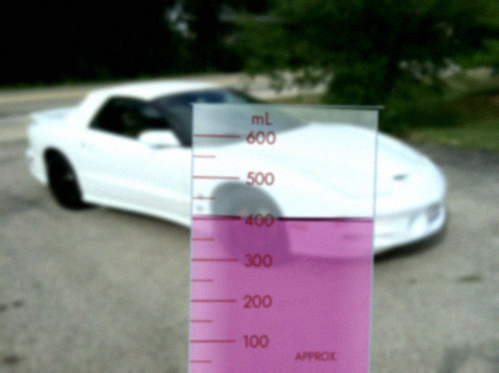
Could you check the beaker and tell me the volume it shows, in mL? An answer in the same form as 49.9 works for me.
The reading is 400
